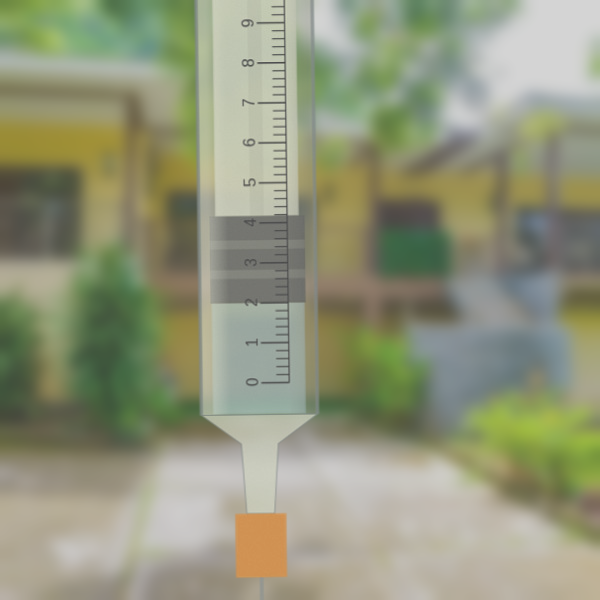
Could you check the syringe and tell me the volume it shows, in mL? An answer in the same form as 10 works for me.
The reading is 2
